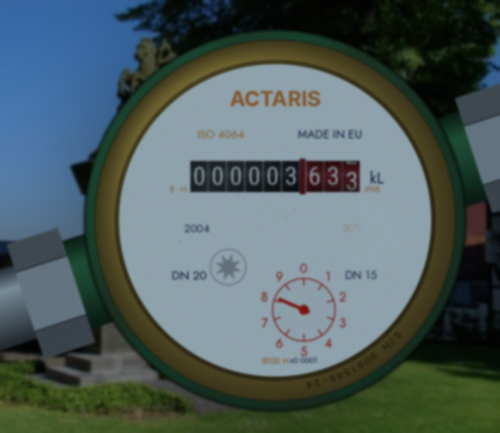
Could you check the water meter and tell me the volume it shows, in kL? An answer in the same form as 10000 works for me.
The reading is 3.6328
